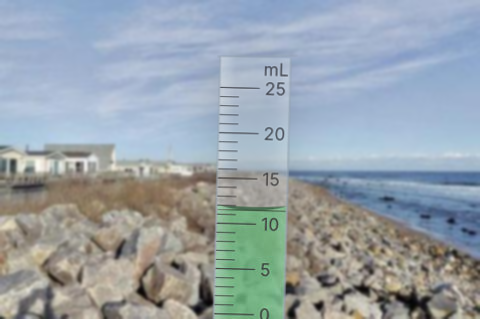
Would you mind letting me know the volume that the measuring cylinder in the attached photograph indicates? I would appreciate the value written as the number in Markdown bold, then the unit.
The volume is **11.5** mL
